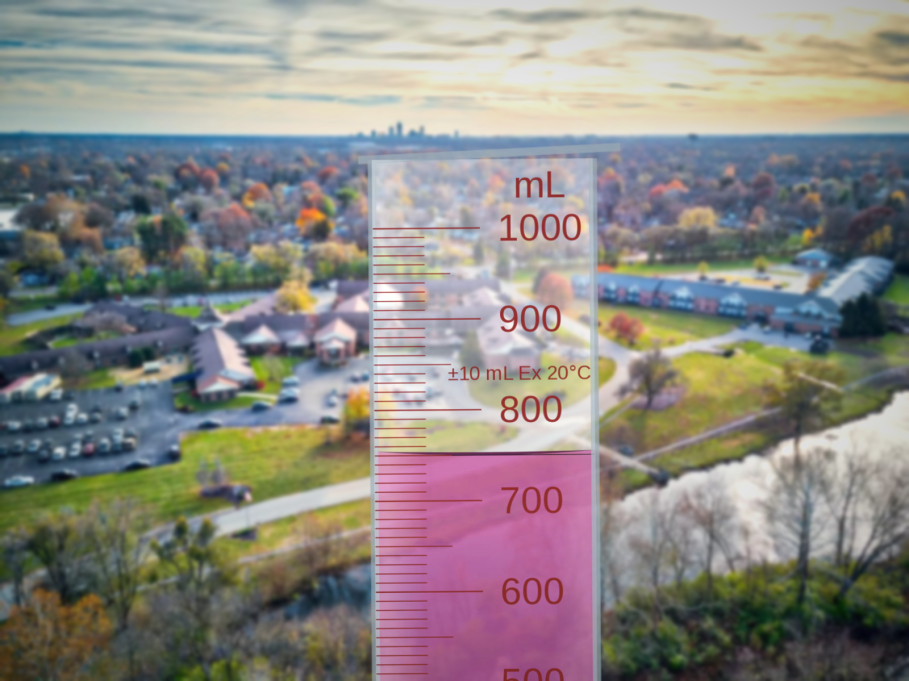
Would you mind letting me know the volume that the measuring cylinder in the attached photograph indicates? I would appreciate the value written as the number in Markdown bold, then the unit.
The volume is **750** mL
